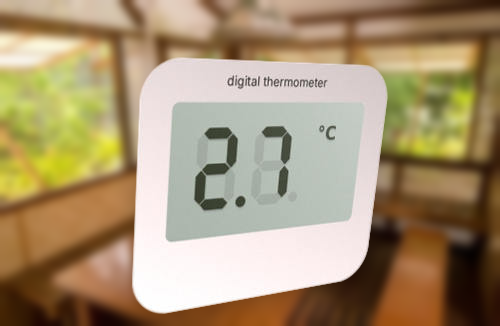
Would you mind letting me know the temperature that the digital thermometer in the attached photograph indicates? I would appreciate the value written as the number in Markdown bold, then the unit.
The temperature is **2.7** °C
